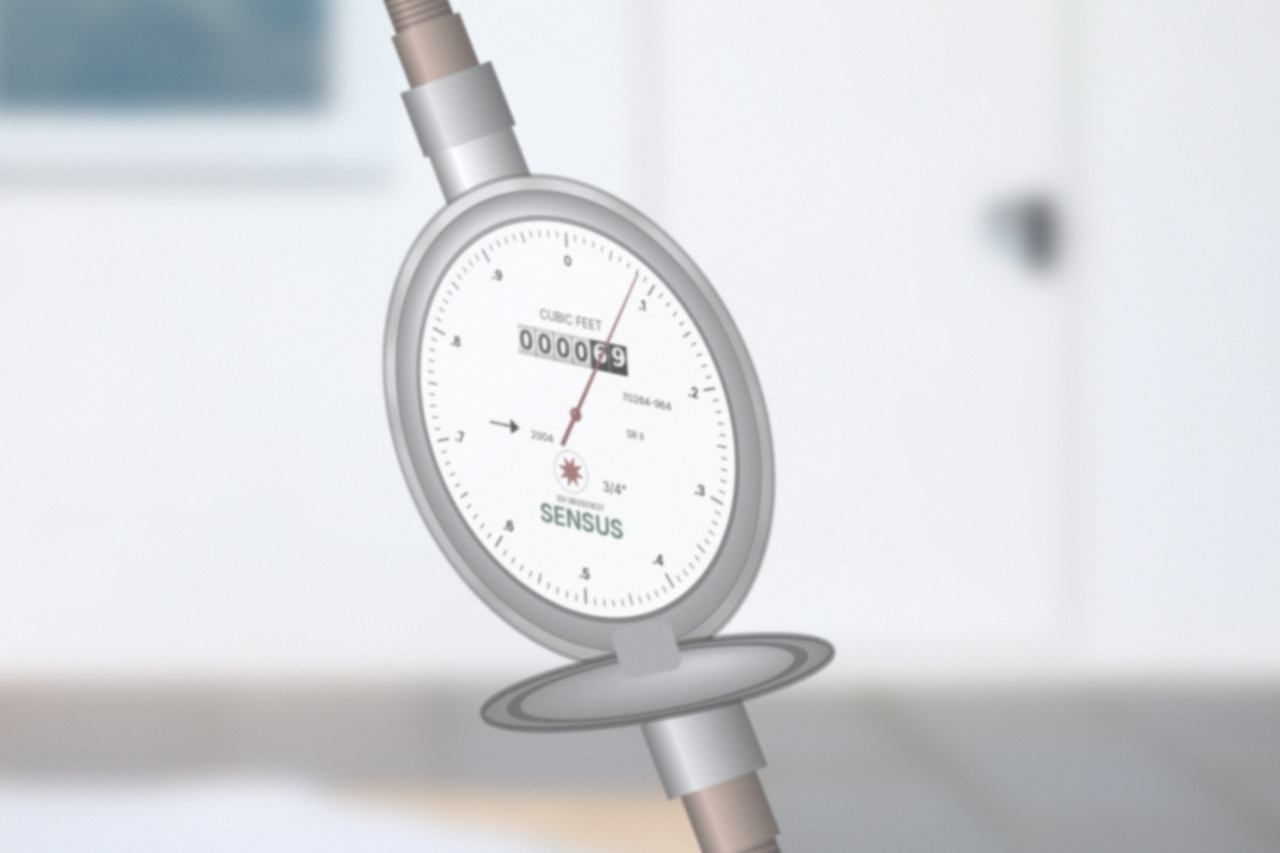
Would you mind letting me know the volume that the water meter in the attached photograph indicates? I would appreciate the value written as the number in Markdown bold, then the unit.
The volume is **69.08** ft³
